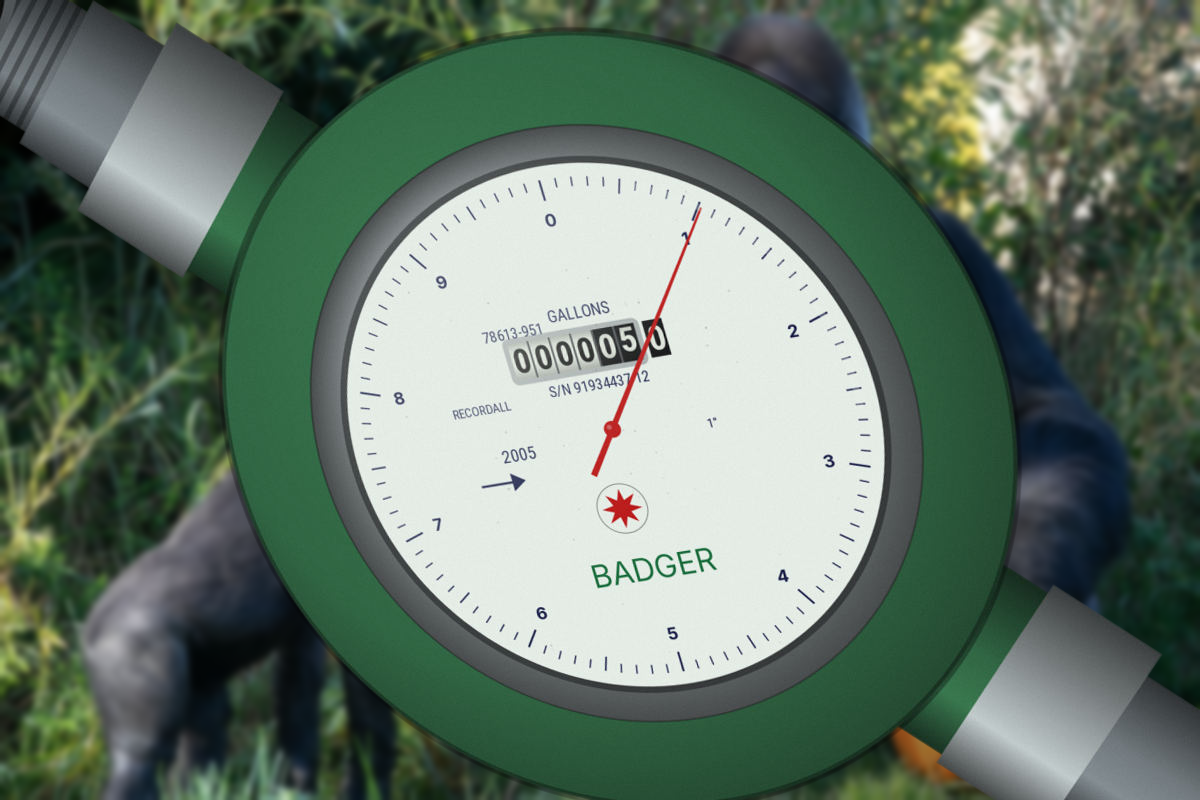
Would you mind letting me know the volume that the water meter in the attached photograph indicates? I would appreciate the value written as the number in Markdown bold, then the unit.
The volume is **51.0** gal
